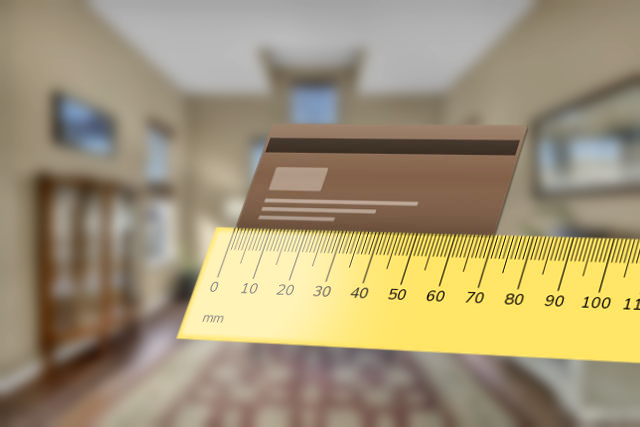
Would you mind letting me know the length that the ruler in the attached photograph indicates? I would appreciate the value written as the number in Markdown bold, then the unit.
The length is **70** mm
